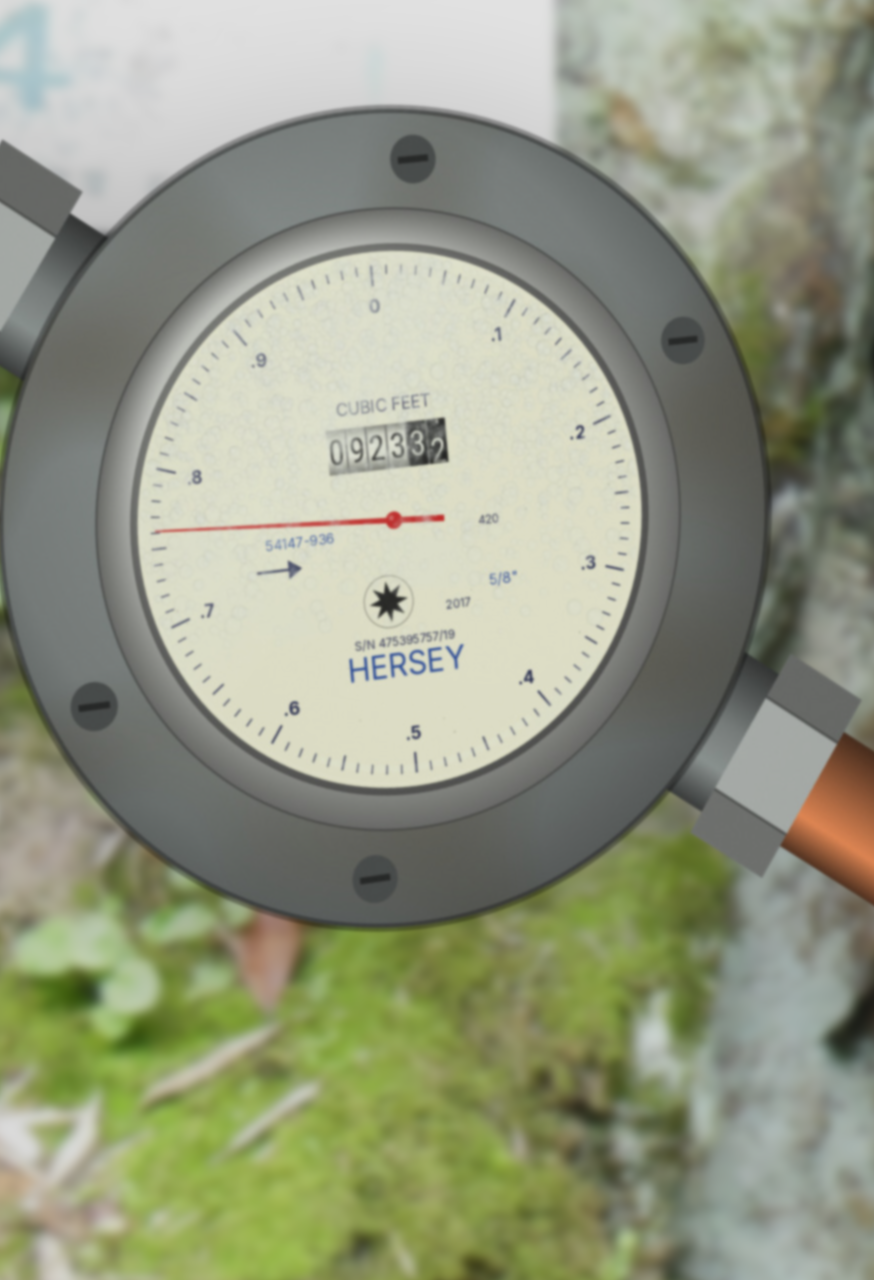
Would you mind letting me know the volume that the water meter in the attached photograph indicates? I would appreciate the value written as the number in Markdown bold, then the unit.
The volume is **92331.76** ft³
